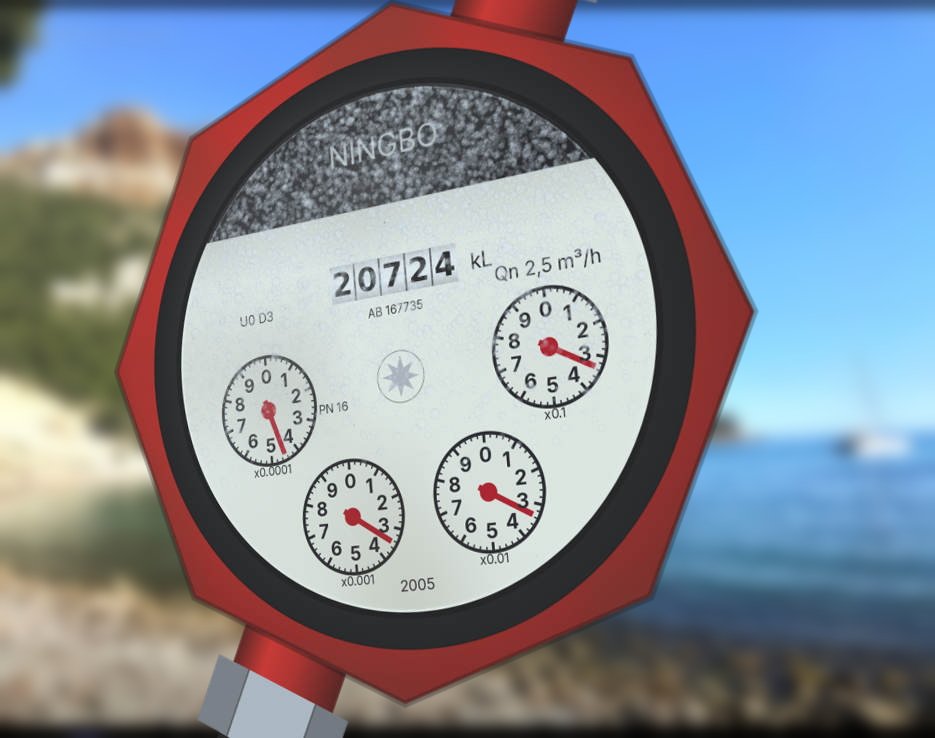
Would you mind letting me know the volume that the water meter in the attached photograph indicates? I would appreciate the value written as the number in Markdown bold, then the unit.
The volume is **20724.3334** kL
